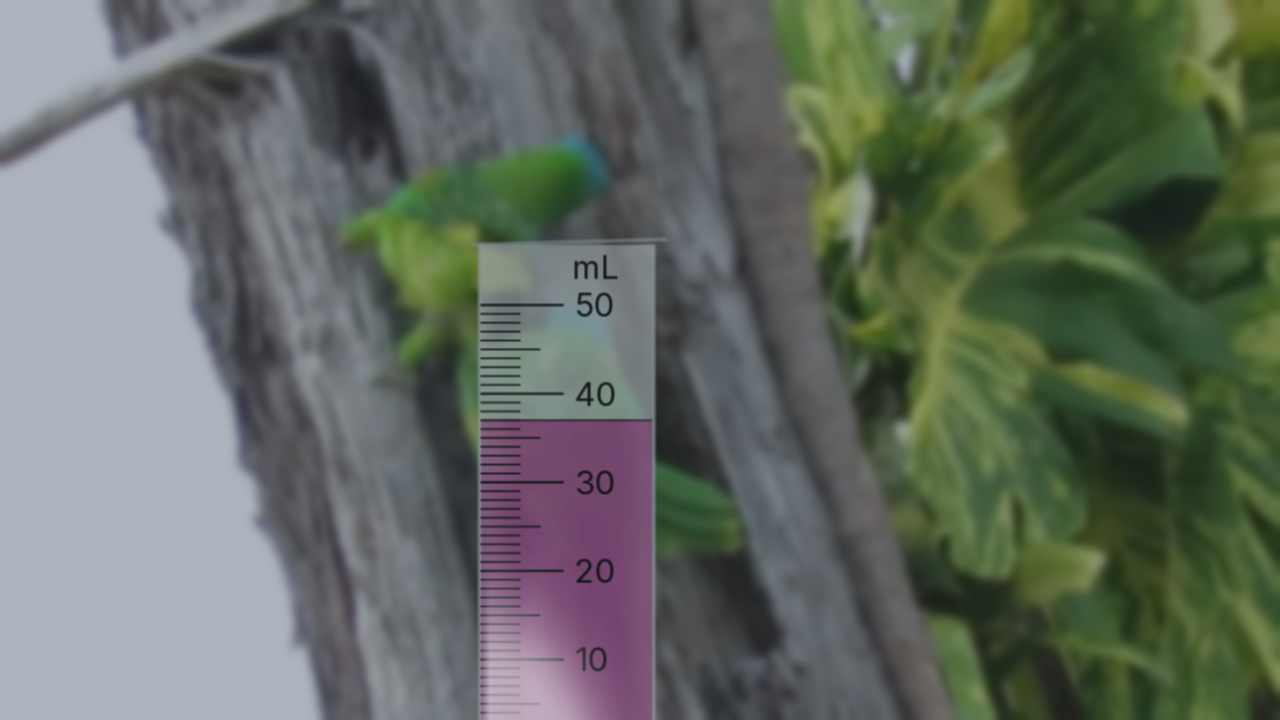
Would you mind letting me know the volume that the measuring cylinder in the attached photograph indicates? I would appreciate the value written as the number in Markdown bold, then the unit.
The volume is **37** mL
